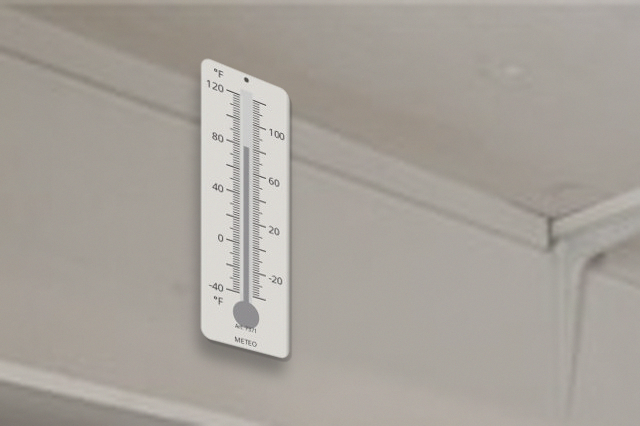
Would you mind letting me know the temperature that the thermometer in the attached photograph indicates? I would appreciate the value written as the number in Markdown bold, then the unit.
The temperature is **80** °F
